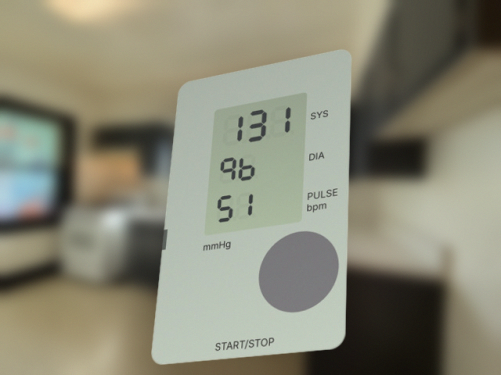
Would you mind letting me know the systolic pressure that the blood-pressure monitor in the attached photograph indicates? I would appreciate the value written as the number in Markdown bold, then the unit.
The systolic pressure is **131** mmHg
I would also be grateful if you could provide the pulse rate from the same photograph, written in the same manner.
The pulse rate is **51** bpm
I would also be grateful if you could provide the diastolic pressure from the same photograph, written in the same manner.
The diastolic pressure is **96** mmHg
